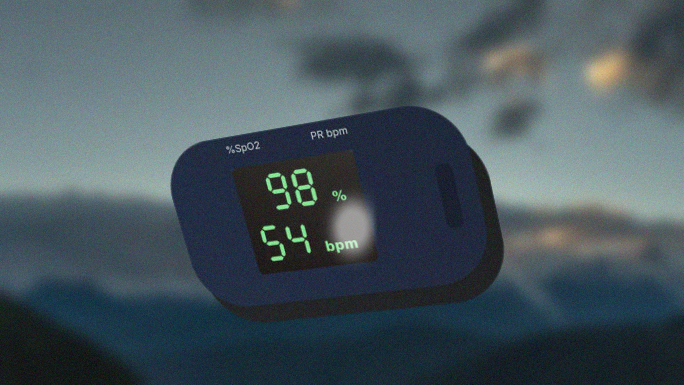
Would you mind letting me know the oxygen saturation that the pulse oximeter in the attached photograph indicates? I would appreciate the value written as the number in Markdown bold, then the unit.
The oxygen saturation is **98** %
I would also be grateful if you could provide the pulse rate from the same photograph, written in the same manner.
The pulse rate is **54** bpm
